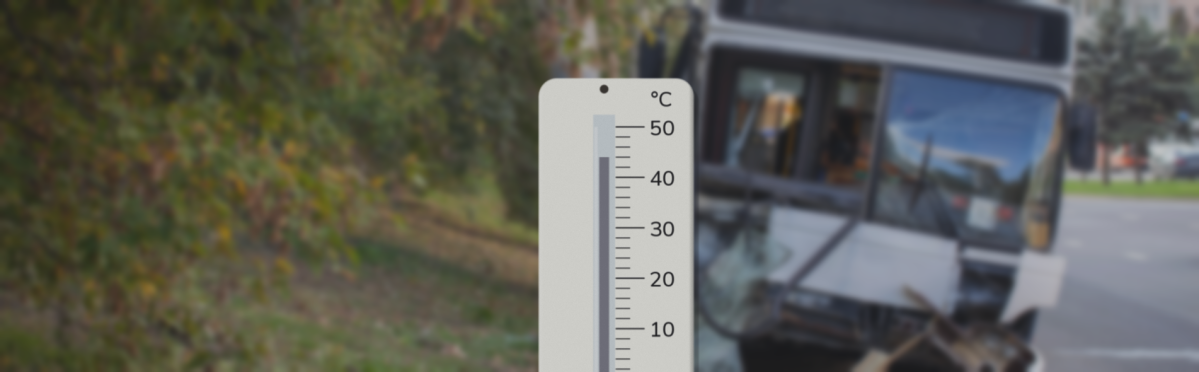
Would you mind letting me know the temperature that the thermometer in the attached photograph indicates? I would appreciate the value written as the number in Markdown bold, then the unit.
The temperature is **44** °C
